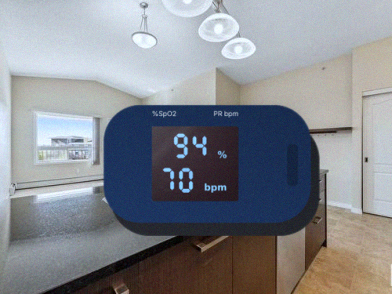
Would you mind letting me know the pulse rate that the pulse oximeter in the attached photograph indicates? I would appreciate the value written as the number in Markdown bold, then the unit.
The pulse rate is **70** bpm
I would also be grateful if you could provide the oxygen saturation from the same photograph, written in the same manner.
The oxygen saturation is **94** %
